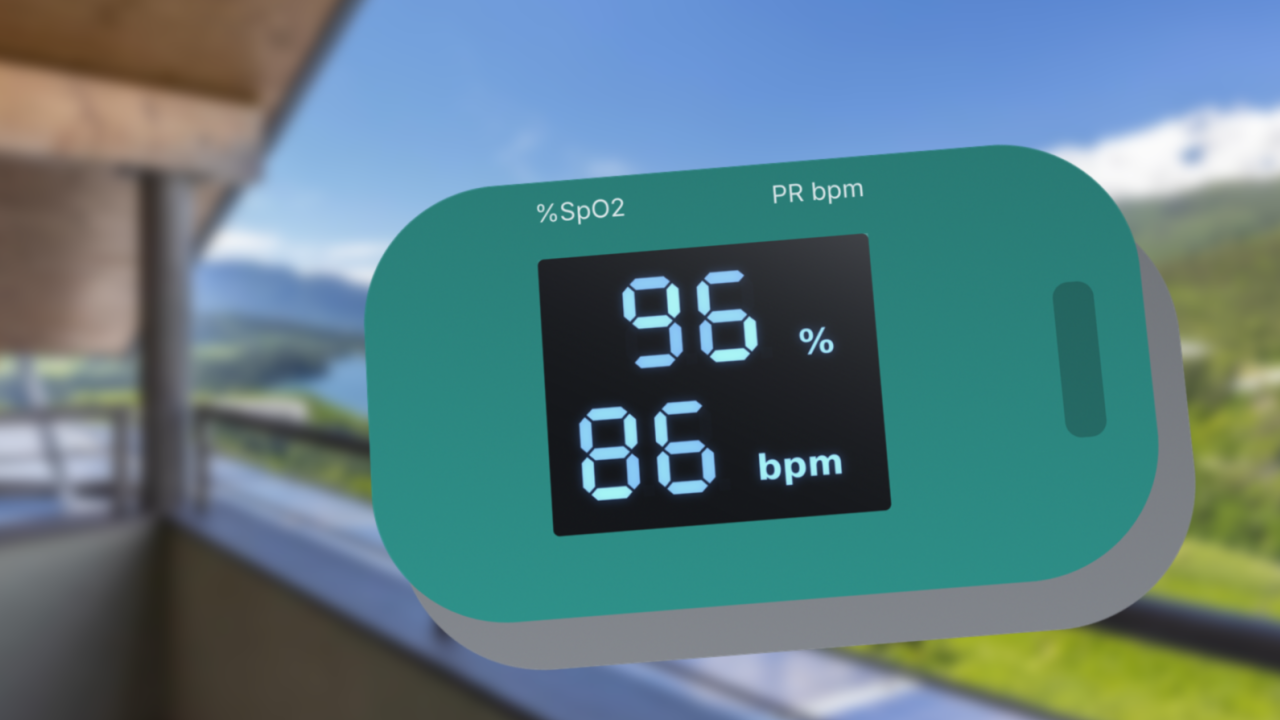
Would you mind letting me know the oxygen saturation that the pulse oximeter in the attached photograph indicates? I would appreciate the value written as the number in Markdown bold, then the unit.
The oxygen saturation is **96** %
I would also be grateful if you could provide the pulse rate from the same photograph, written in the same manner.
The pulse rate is **86** bpm
